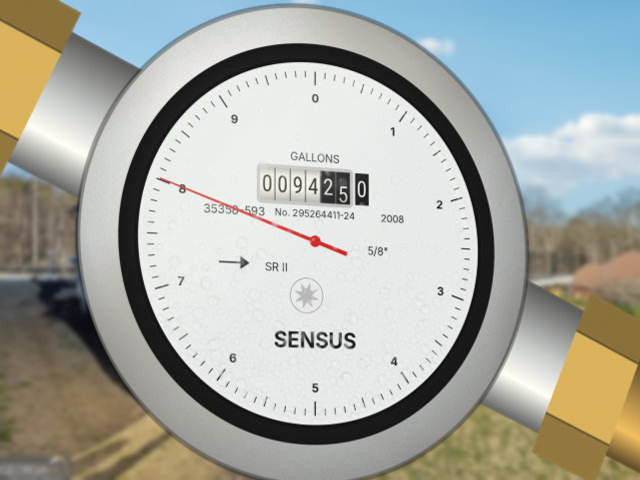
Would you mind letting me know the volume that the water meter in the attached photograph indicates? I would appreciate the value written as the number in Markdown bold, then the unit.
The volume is **94248.0** gal
